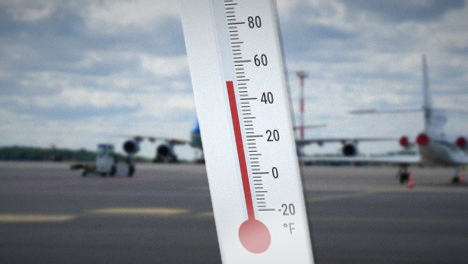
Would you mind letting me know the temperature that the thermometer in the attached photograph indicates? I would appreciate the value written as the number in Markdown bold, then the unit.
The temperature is **50** °F
